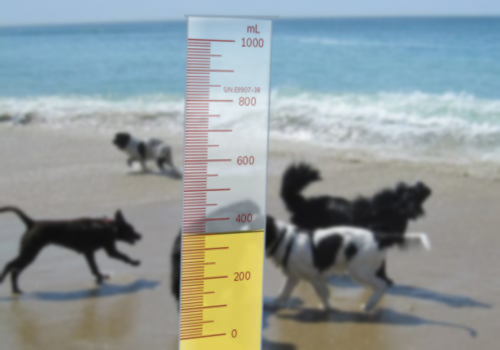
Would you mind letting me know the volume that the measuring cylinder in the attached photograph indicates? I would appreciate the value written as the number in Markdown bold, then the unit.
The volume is **350** mL
